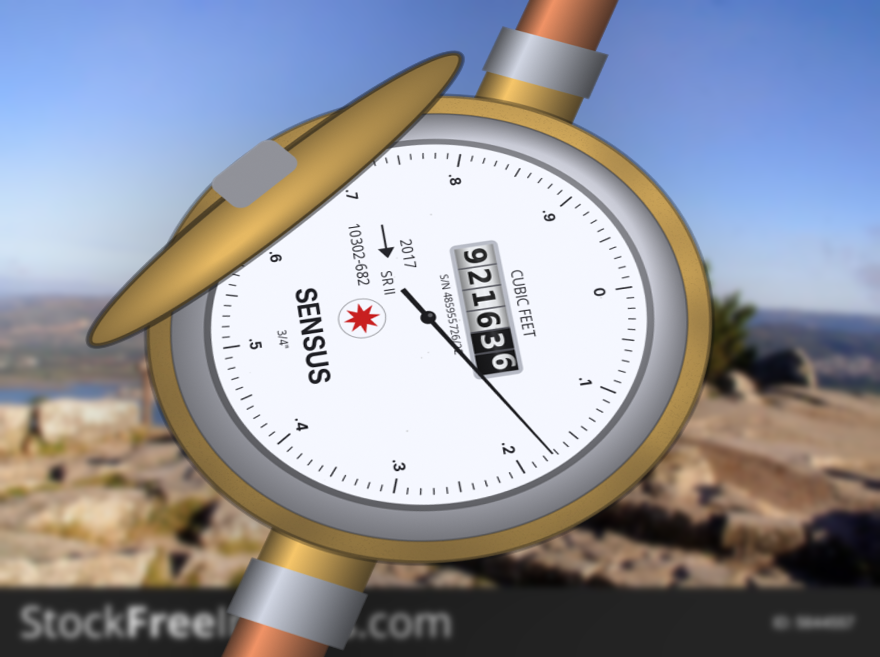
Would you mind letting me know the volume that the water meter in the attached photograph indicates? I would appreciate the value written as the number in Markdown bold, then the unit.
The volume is **921636.17** ft³
